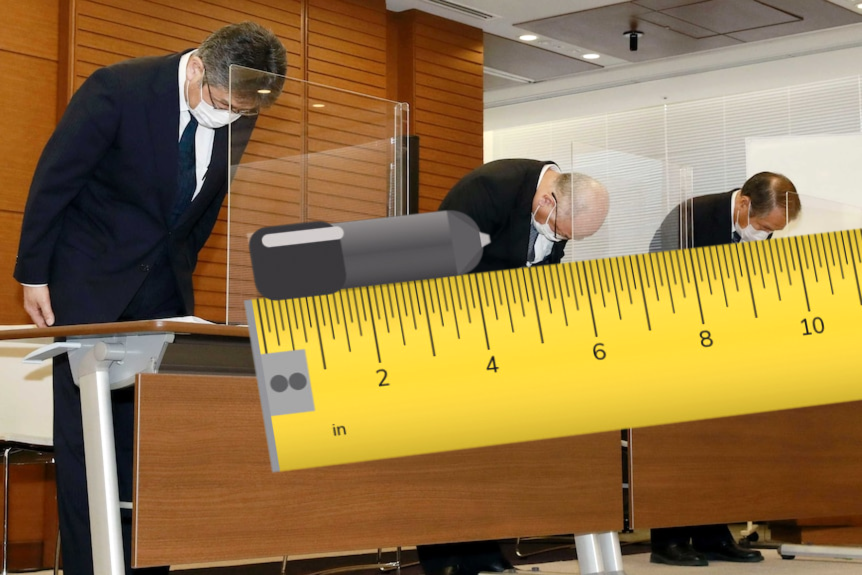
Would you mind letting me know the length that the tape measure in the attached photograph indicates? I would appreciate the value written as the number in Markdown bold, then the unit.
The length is **4.375** in
